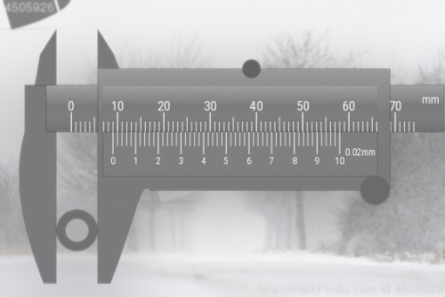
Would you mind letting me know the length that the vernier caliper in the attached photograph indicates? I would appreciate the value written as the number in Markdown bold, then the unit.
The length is **9.0** mm
